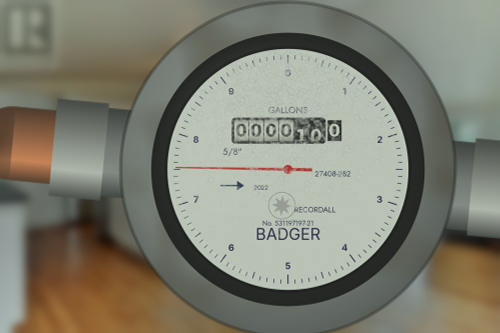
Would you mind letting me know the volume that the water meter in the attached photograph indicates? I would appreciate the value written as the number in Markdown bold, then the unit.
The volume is **97.5** gal
